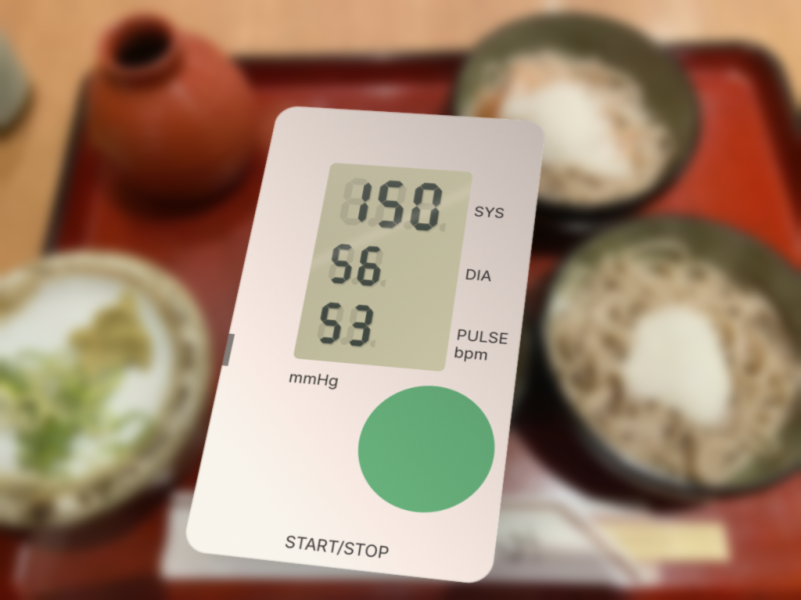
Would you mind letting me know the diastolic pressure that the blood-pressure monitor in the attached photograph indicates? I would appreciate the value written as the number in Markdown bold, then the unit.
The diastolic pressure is **56** mmHg
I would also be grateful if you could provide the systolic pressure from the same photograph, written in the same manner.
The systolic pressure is **150** mmHg
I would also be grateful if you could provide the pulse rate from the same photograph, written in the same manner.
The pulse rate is **53** bpm
